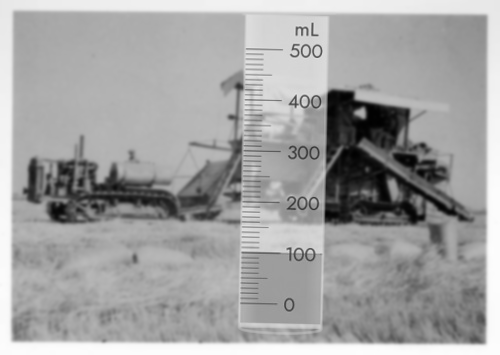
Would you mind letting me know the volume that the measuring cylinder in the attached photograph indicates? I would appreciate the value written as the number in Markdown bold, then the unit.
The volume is **100** mL
